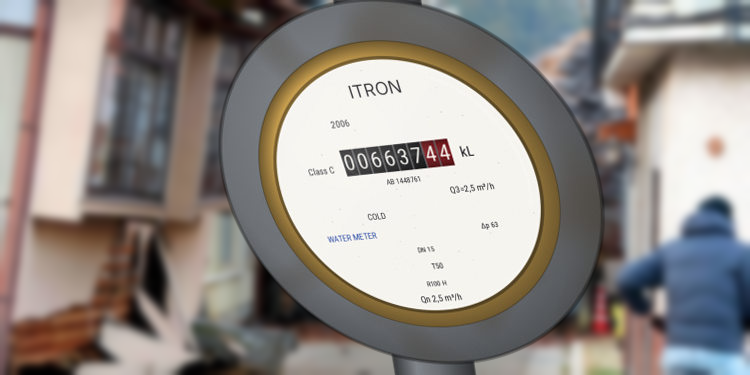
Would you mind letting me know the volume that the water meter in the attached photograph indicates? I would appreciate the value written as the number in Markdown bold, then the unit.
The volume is **6637.44** kL
